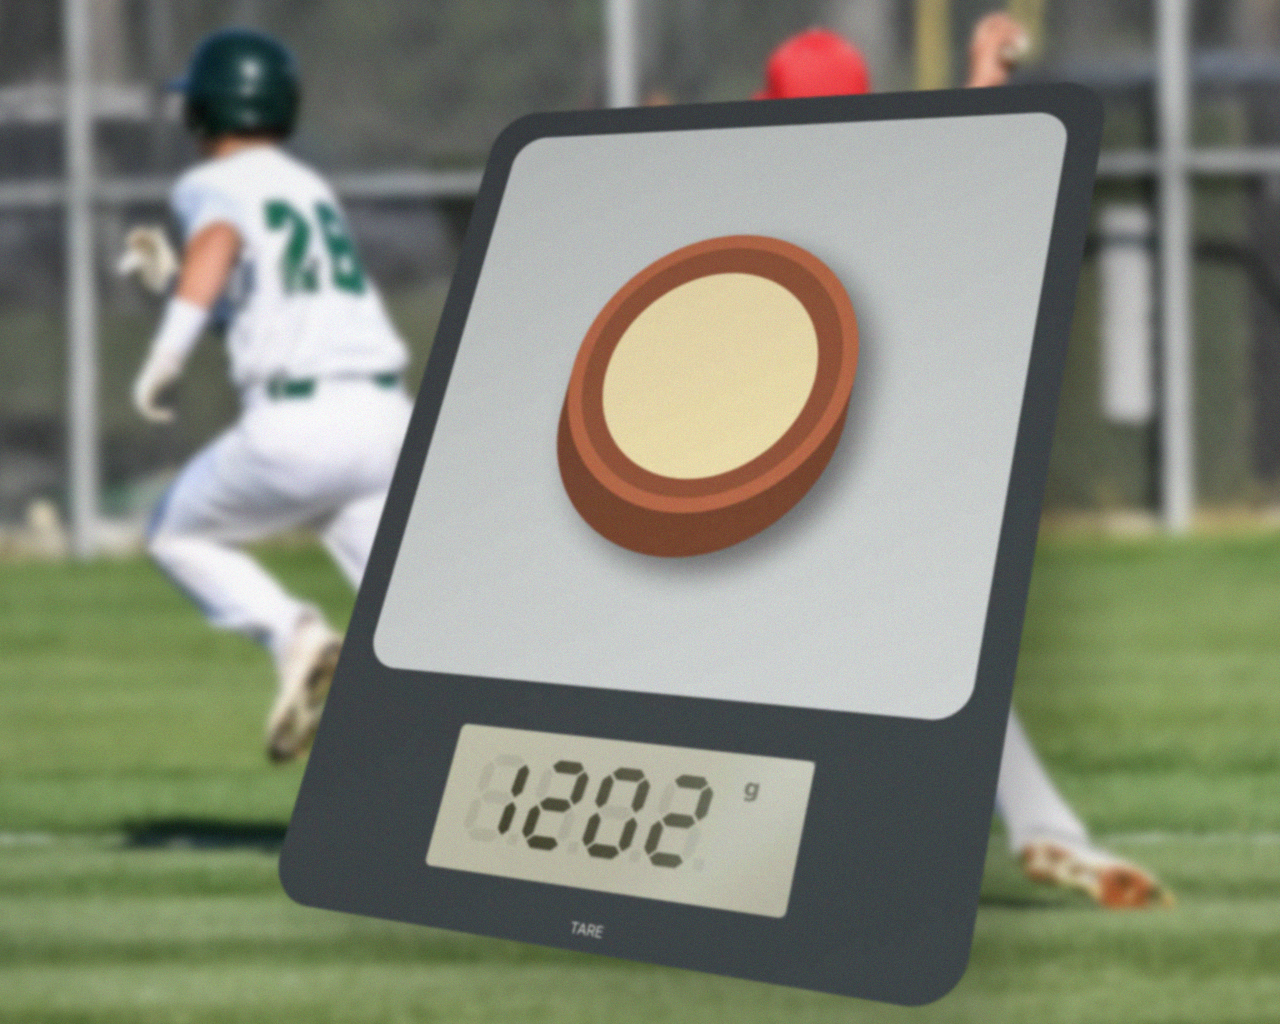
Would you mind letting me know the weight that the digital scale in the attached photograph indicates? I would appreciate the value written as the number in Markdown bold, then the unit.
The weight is **1202** g
